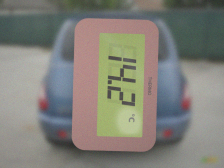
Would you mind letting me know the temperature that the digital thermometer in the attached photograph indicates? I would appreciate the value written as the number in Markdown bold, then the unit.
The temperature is **14.2** °C
